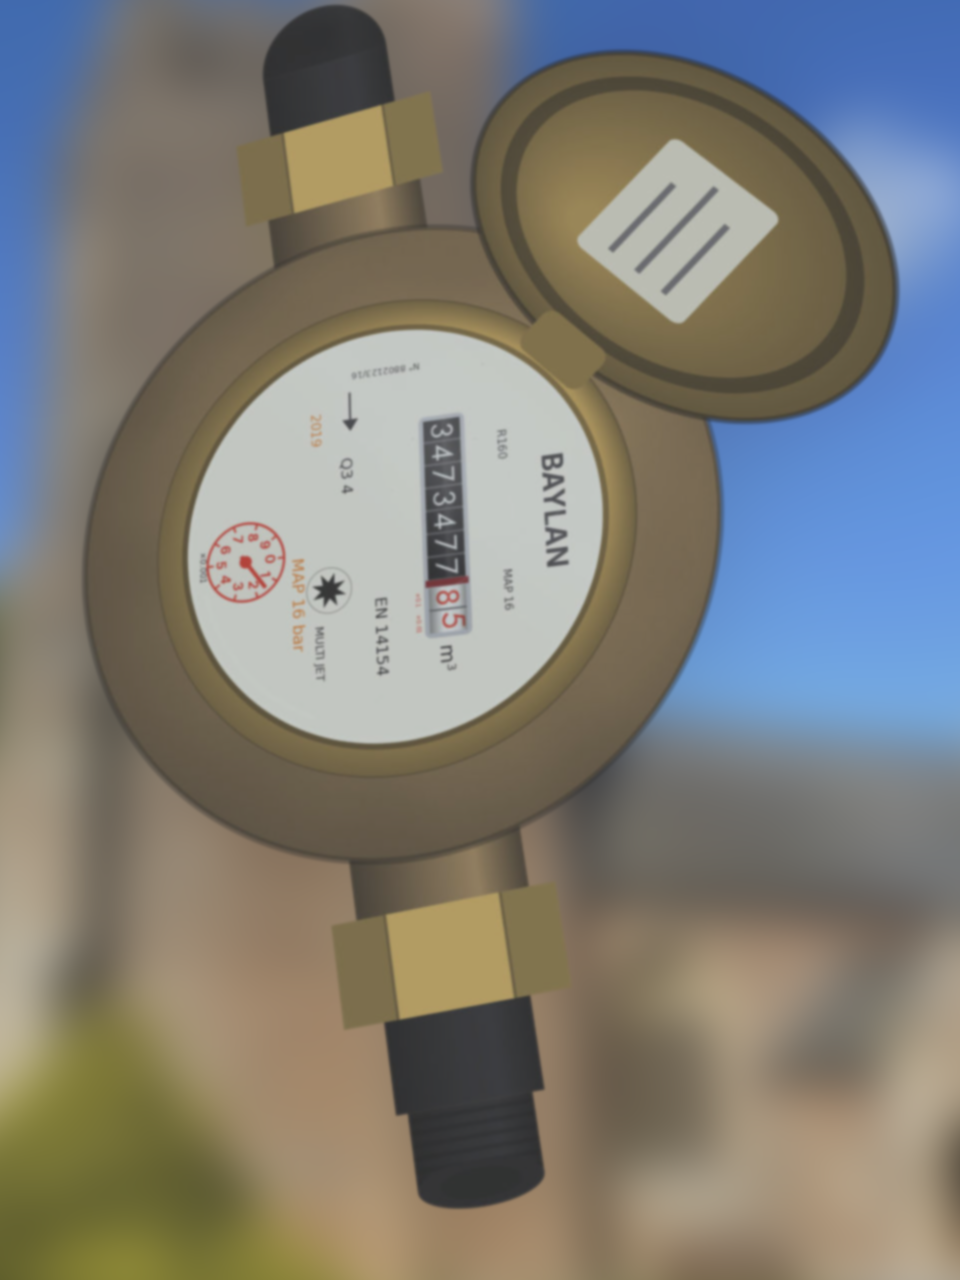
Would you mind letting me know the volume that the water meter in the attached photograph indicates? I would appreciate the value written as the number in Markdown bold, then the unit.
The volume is **3473477.851** m³
